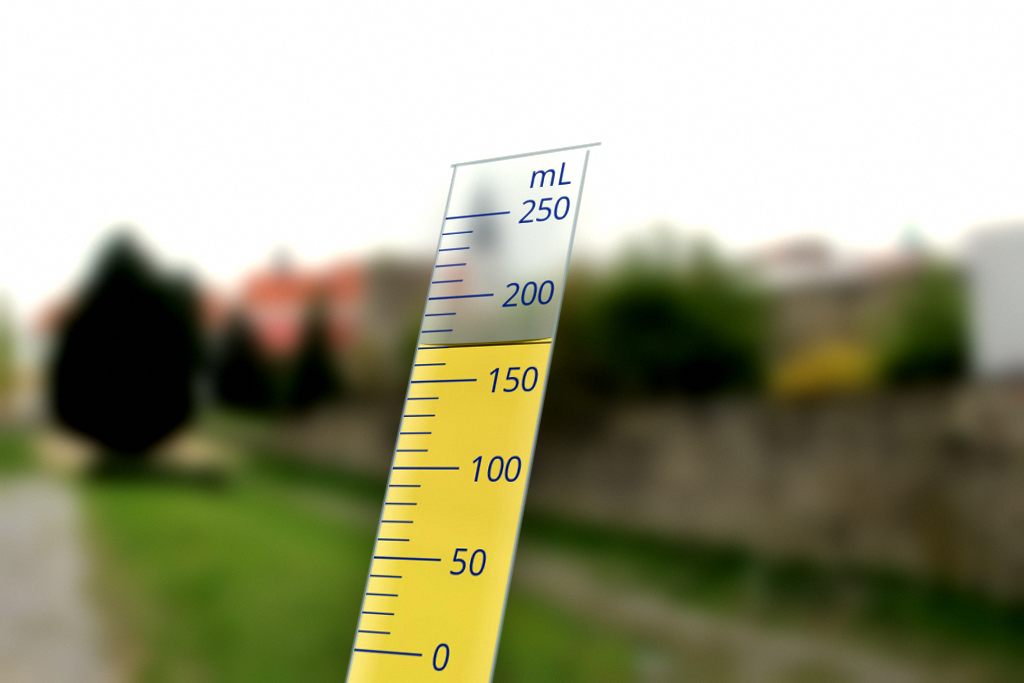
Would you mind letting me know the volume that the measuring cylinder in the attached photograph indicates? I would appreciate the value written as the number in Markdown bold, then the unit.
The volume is **170** mL
